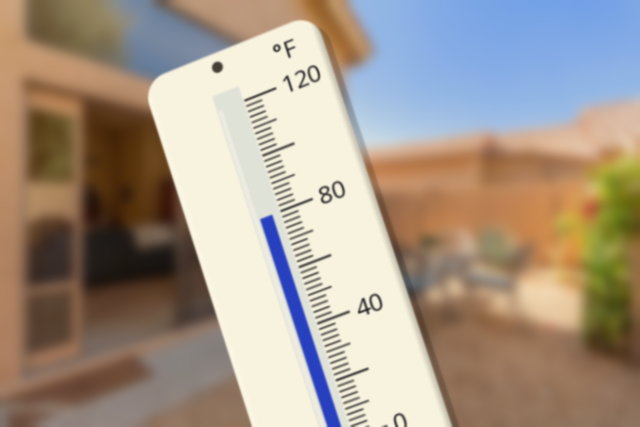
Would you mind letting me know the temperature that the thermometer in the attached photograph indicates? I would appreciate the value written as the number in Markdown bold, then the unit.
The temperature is **80** °F
